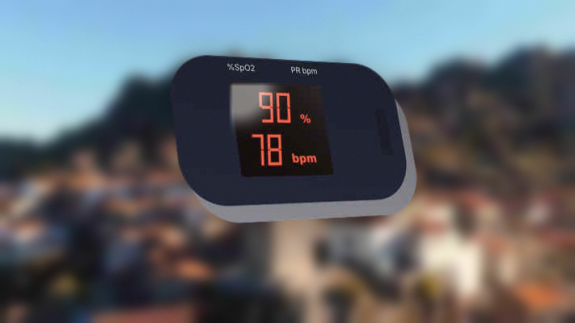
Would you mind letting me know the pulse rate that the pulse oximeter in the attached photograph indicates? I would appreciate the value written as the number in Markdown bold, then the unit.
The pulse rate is **78** bpm
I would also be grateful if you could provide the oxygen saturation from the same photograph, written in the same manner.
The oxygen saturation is **90** %
